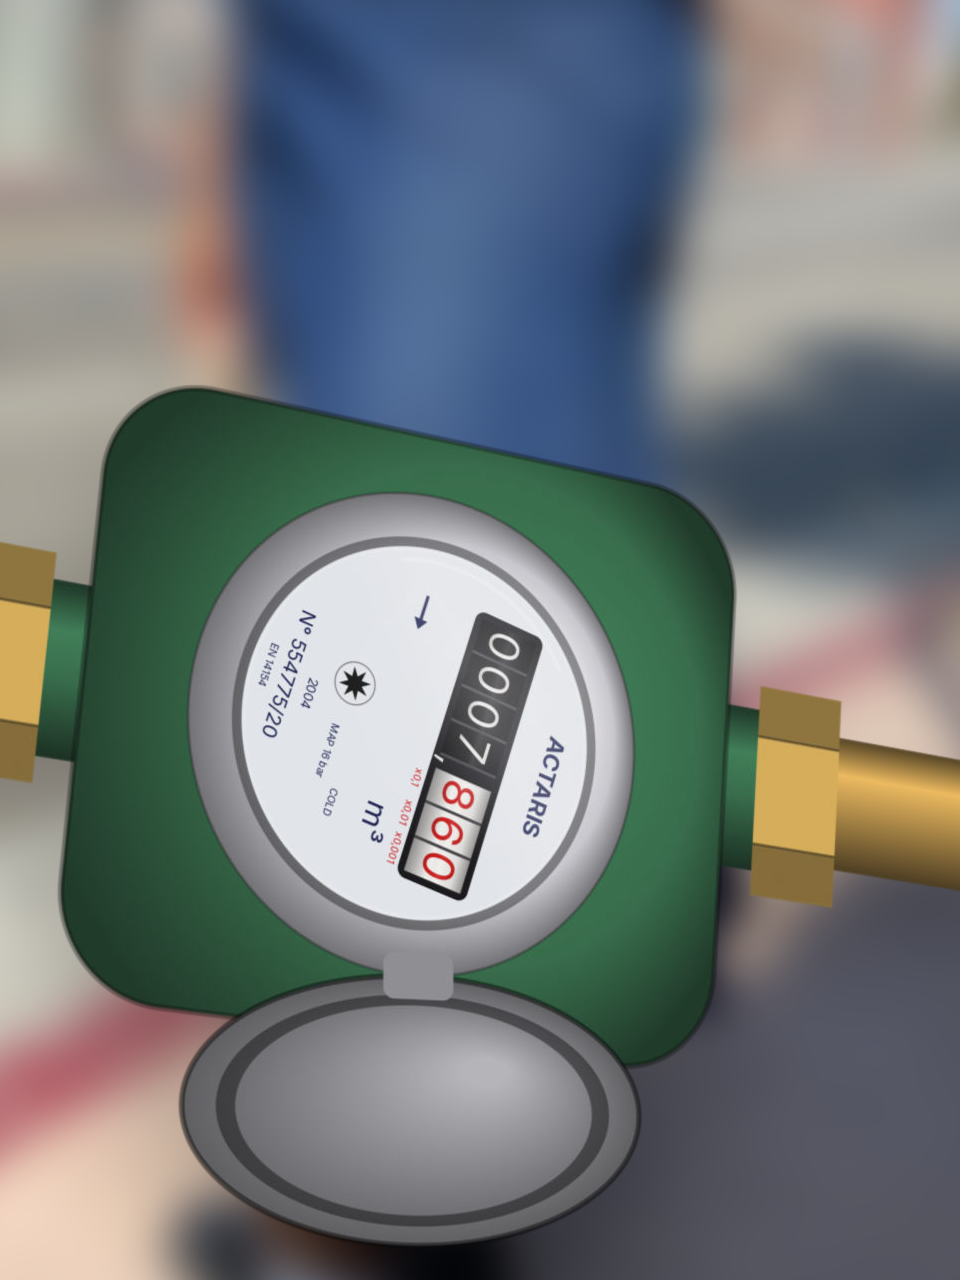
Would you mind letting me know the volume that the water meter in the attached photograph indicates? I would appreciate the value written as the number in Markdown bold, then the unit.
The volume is **7.860** m³
